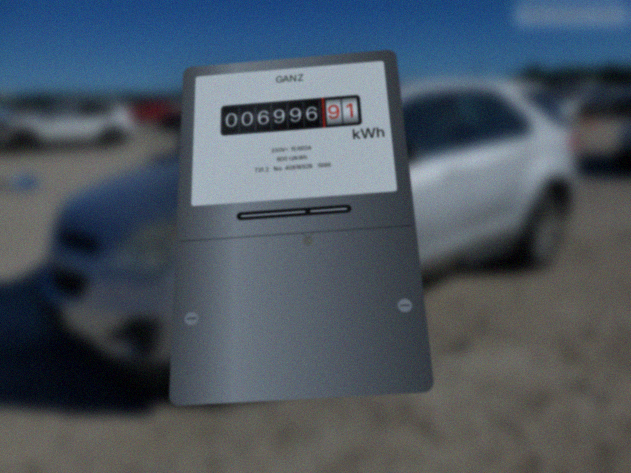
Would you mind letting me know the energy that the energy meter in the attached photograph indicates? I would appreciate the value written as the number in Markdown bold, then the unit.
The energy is **6996.91** kWh
